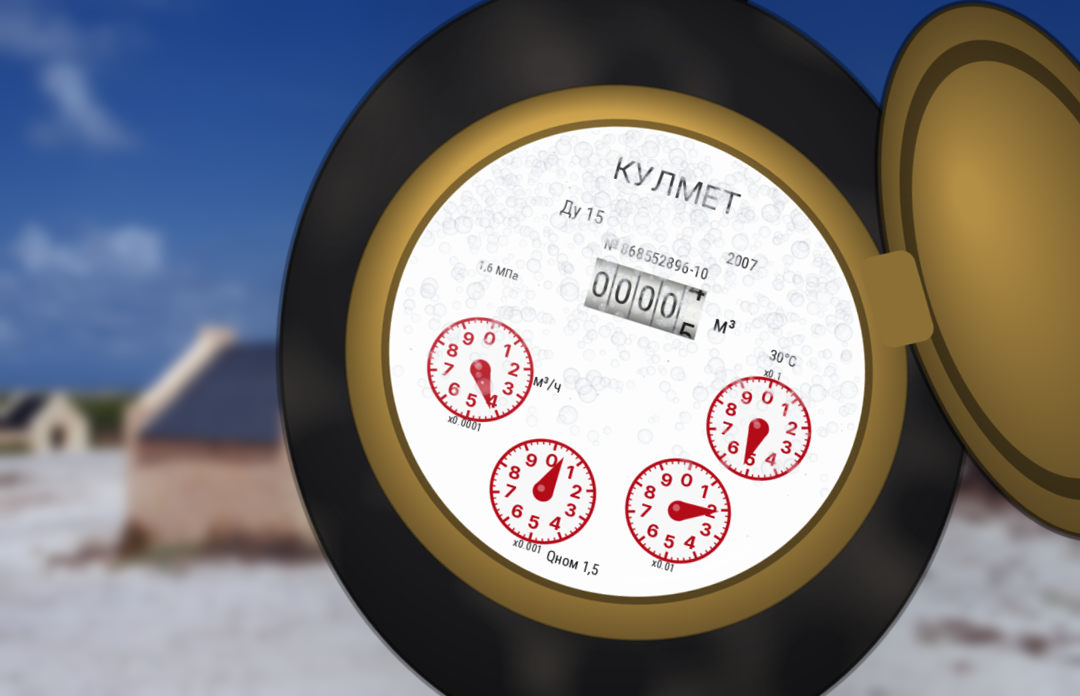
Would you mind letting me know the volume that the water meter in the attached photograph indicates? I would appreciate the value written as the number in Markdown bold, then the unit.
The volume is **4.5204** m³
